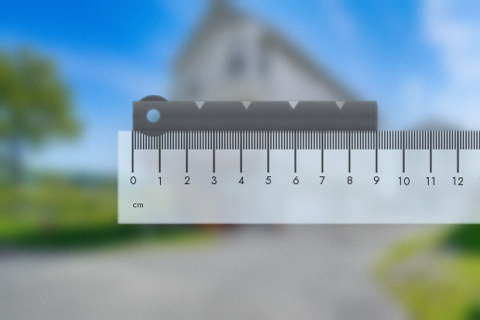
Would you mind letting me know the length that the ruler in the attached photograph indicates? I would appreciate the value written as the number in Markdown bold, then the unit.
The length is **9** cm
